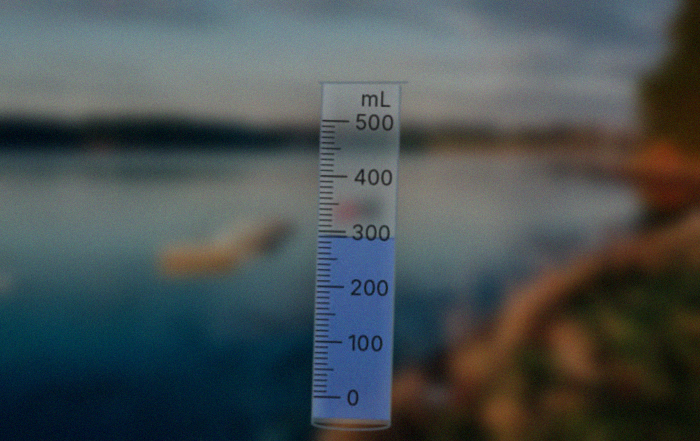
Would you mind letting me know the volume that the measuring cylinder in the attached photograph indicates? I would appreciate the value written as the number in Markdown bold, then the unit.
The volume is **290** mL
